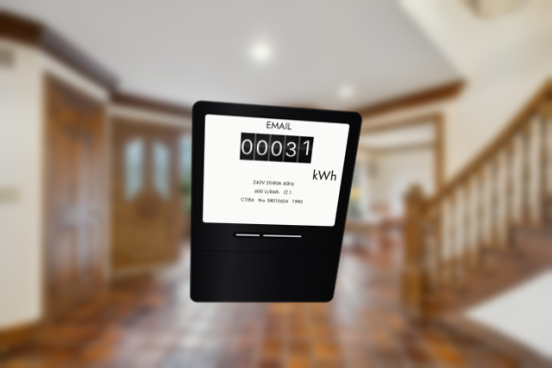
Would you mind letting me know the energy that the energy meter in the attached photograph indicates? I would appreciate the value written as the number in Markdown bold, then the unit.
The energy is **31** kWh
